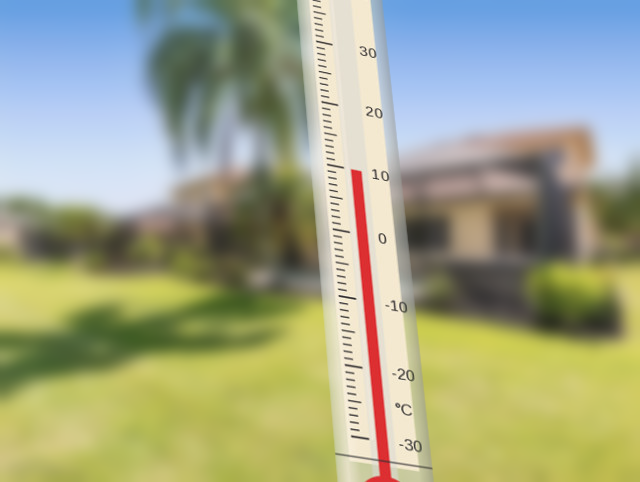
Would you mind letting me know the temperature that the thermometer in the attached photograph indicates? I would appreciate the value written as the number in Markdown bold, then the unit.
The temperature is **10** °C
